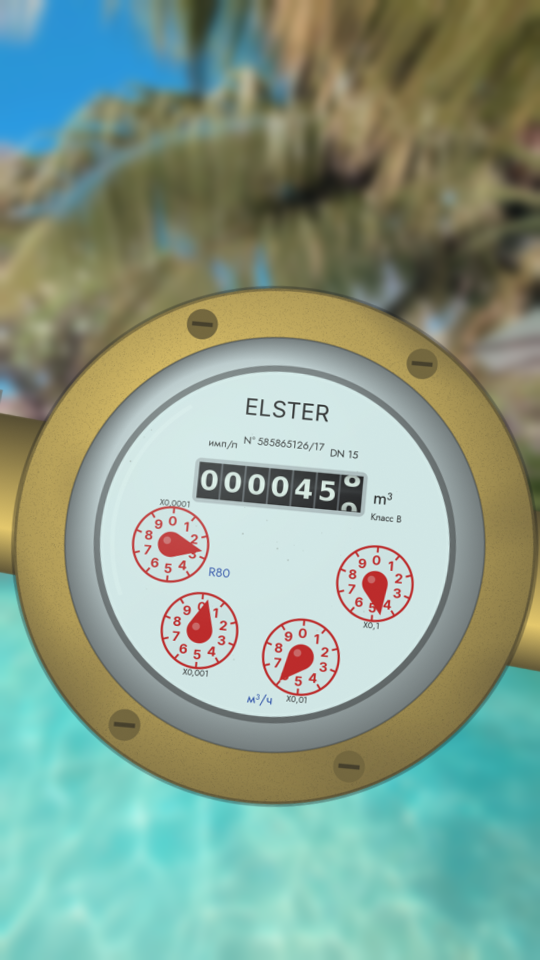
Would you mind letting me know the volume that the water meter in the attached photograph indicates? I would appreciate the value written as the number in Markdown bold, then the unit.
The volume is **458.4602** m³
